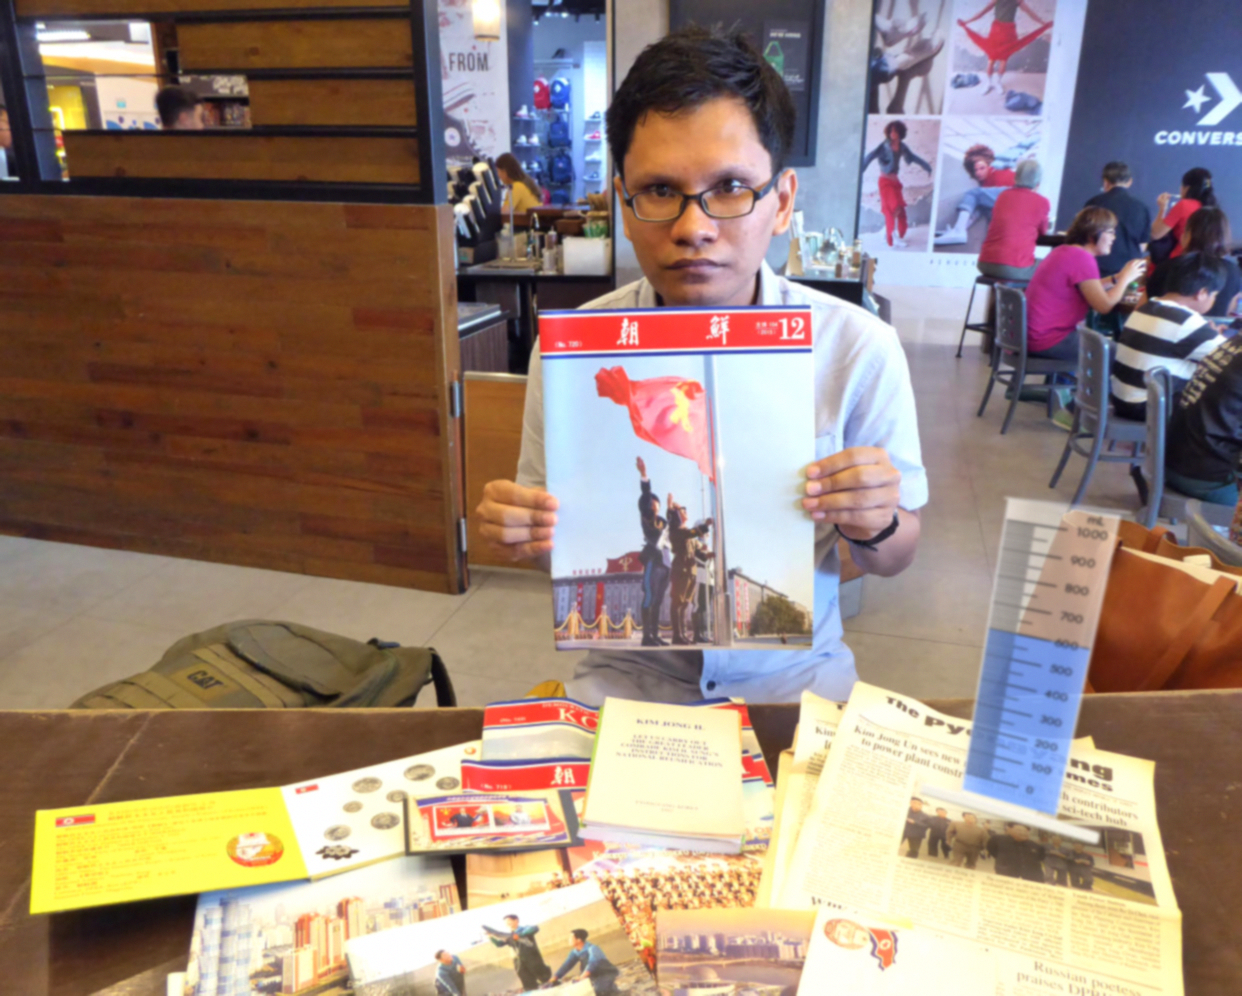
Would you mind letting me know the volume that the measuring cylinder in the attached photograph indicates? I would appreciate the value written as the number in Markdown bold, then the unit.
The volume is **600** mL
